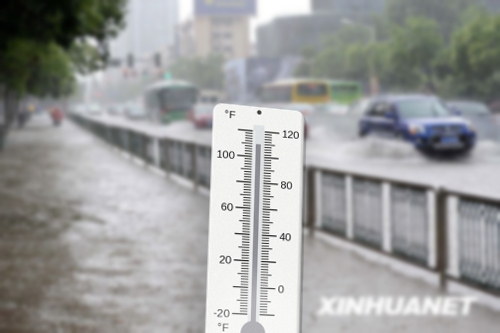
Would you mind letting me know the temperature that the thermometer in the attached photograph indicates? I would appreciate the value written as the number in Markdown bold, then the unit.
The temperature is **110** °F
